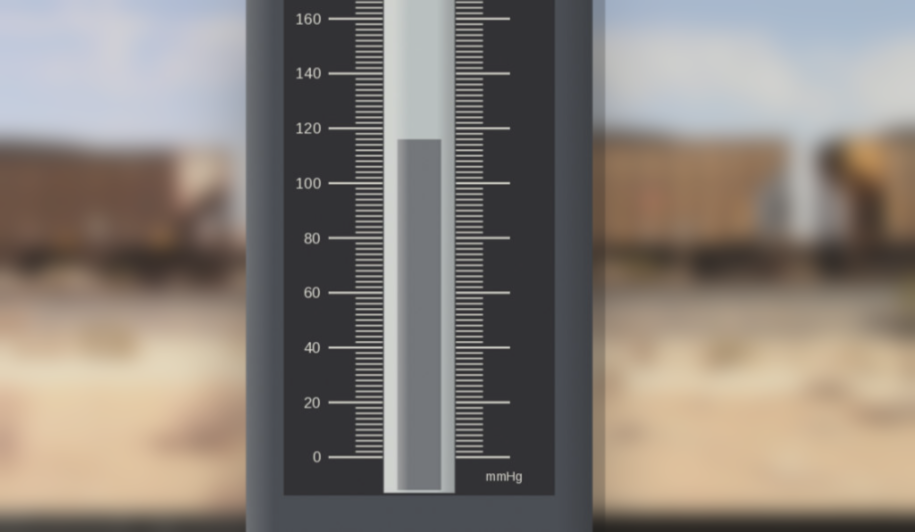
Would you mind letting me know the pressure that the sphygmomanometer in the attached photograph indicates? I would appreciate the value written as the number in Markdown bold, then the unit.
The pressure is **116** mmHg
